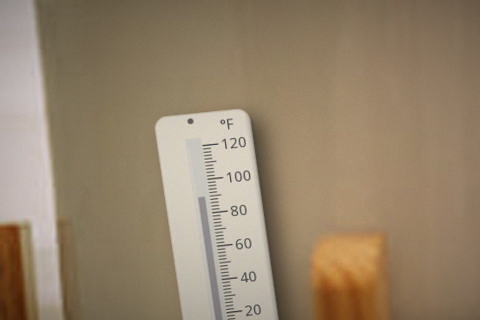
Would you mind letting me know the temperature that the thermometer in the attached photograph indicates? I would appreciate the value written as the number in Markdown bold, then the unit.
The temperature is **90** °F
